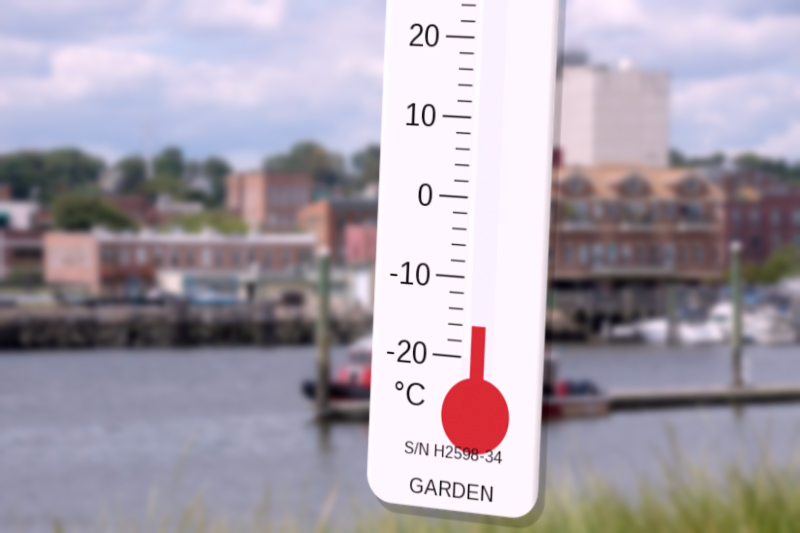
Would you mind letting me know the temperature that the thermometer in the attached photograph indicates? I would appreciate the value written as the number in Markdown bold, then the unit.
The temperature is **-16** °C
